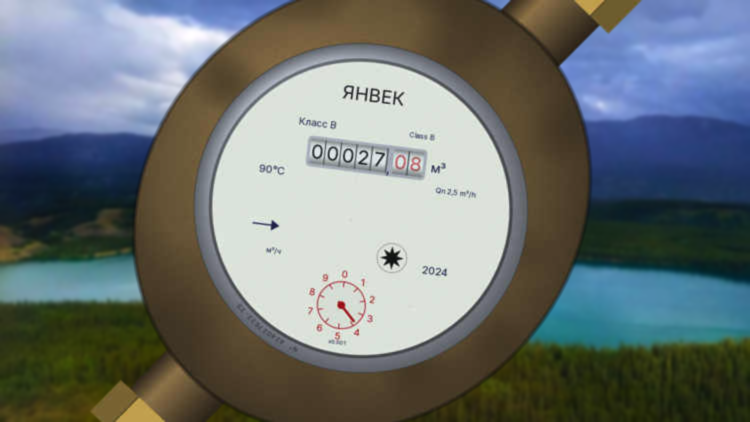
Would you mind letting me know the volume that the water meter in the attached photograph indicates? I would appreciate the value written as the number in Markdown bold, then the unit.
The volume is **27.083** m³
